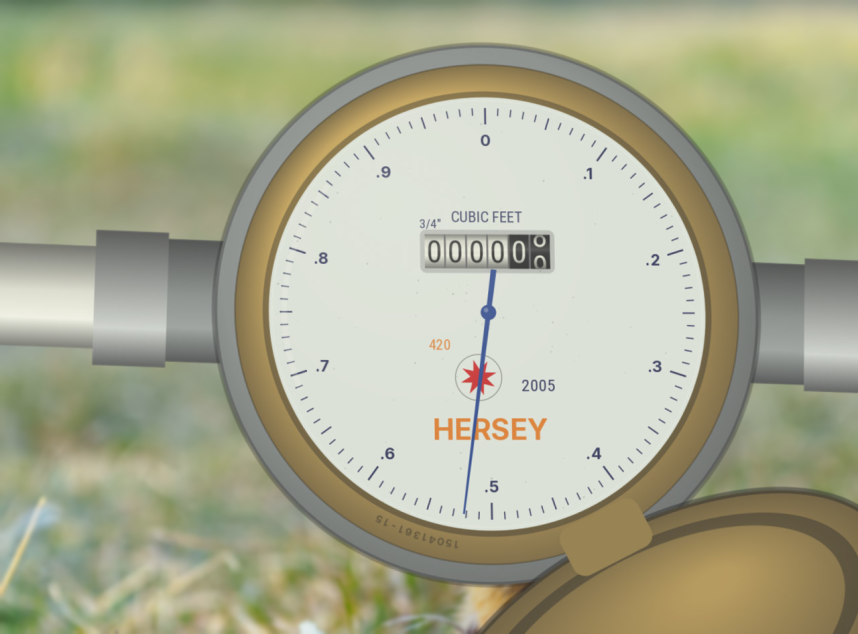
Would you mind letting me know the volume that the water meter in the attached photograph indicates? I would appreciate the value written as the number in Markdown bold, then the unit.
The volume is **8.52** ft³
